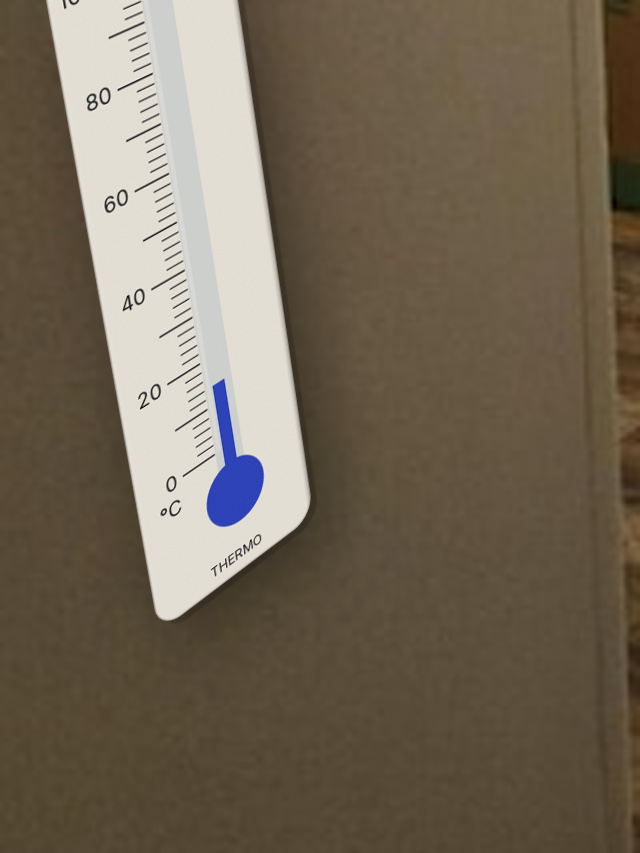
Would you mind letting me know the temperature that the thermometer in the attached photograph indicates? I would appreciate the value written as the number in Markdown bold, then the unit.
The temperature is **14** °C
